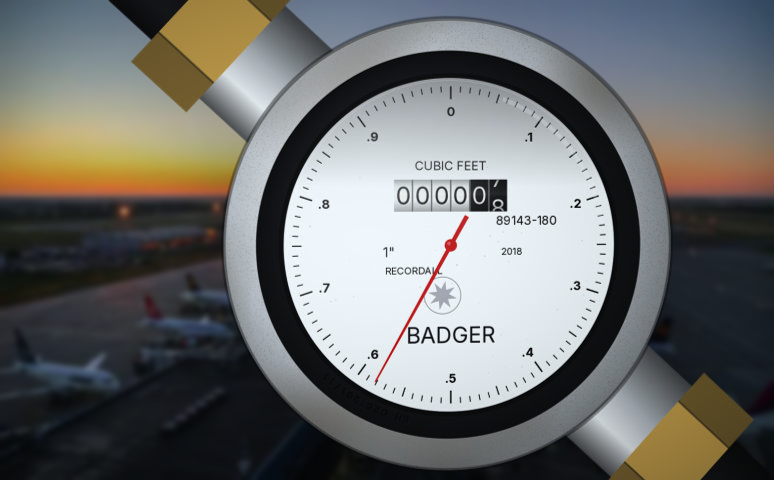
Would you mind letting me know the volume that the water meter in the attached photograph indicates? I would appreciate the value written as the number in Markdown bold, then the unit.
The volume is **7.58** ft³
